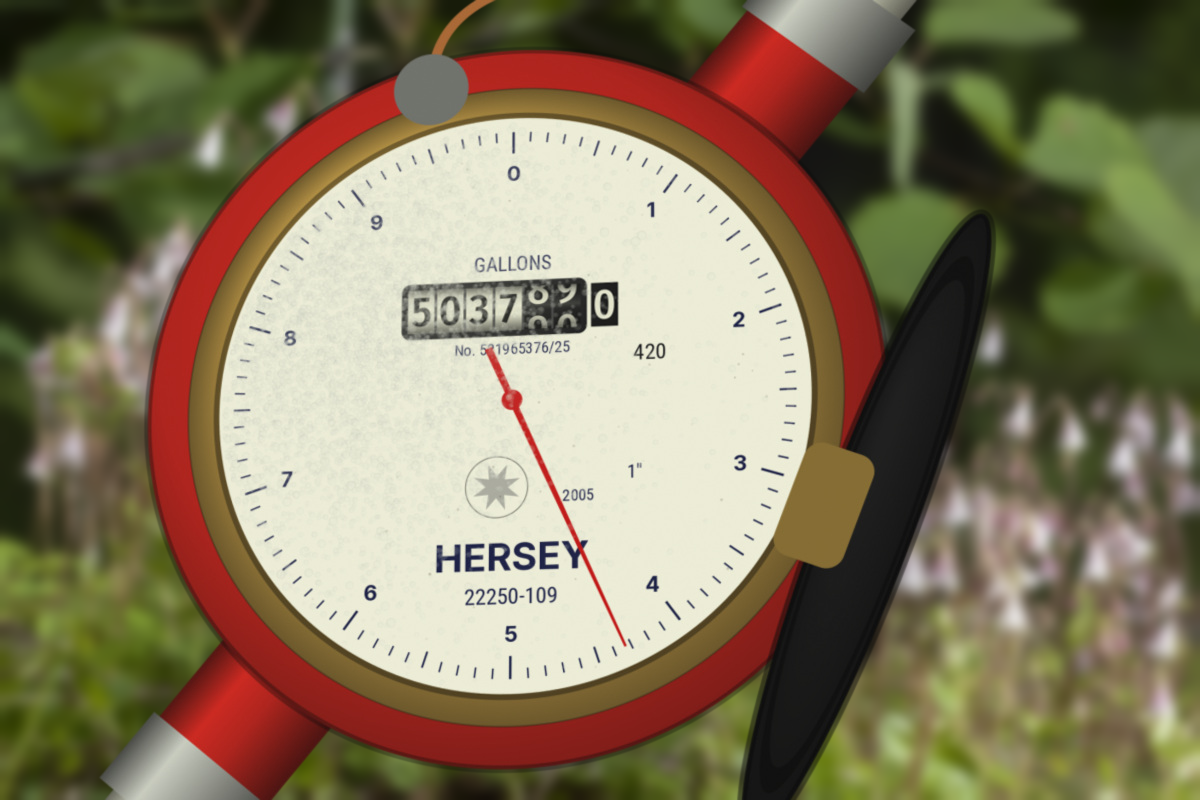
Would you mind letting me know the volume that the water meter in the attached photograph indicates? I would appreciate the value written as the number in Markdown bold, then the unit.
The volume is **5037894.3** gal
